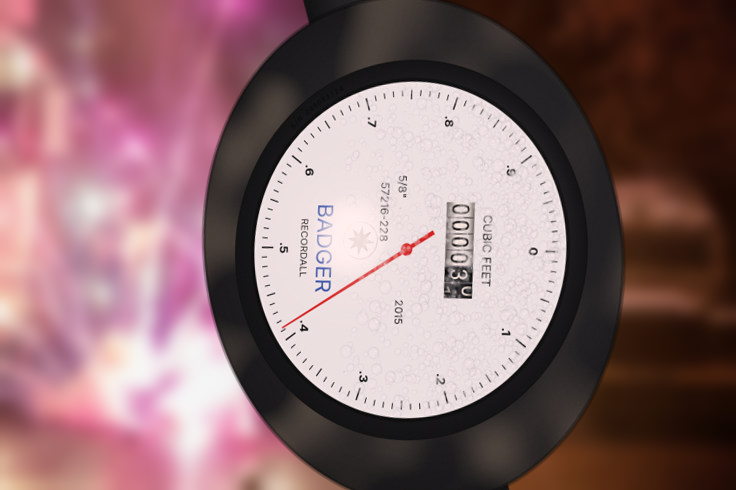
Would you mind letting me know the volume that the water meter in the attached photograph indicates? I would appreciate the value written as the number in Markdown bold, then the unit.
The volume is **30.41** ft³
